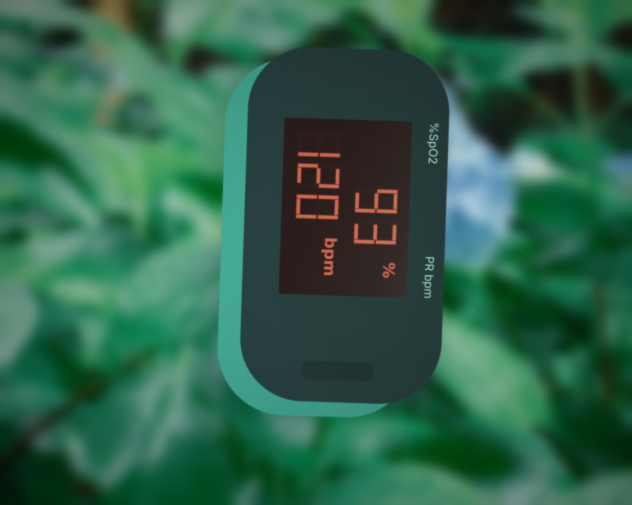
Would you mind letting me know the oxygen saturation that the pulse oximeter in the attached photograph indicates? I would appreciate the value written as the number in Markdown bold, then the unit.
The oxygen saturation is **93** %
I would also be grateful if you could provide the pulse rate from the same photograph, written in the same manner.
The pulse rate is **120** bpm
